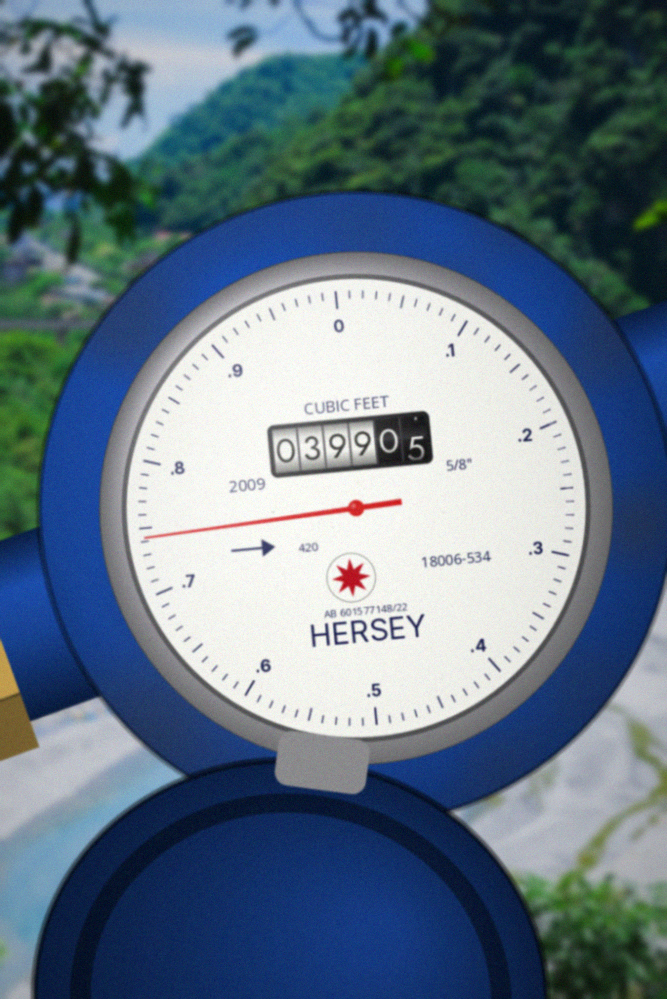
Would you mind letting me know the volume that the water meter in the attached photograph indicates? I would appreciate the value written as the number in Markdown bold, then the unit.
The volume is **39904.74** ft³
